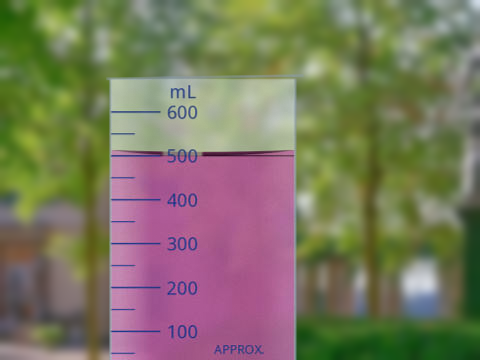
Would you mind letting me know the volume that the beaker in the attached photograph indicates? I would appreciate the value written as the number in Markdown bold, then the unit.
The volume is **500** mL
